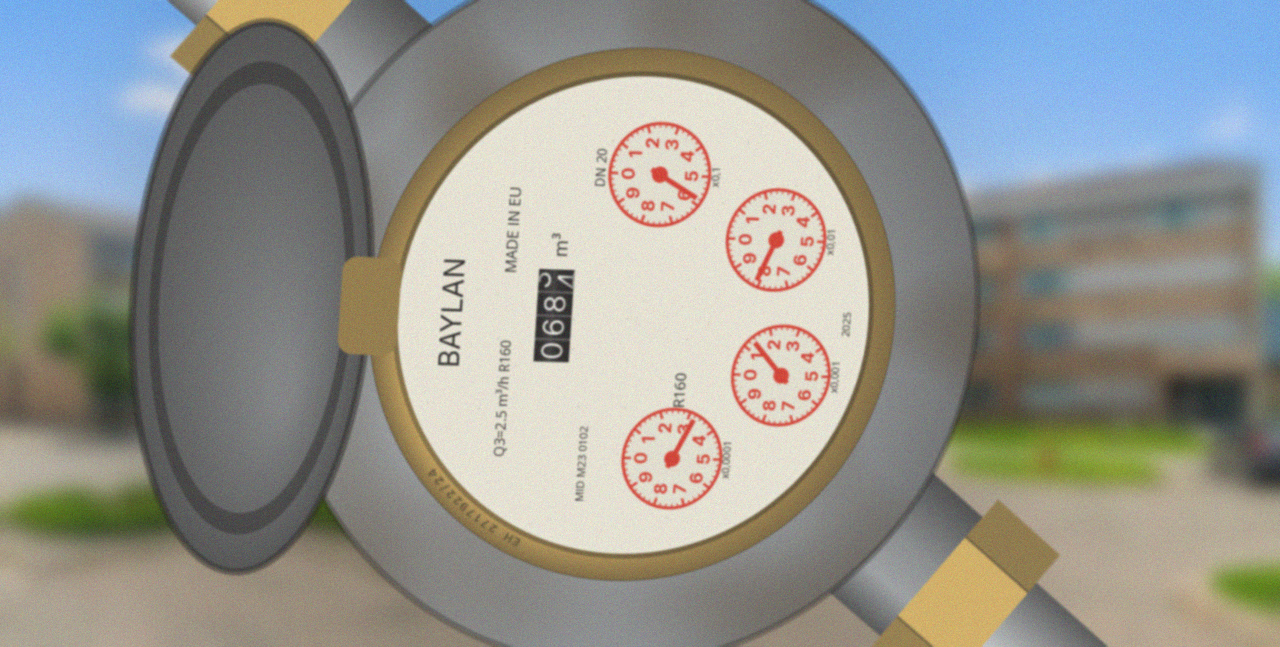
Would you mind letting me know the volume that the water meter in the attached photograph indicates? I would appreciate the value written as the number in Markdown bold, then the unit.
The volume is **683.5813** m³
